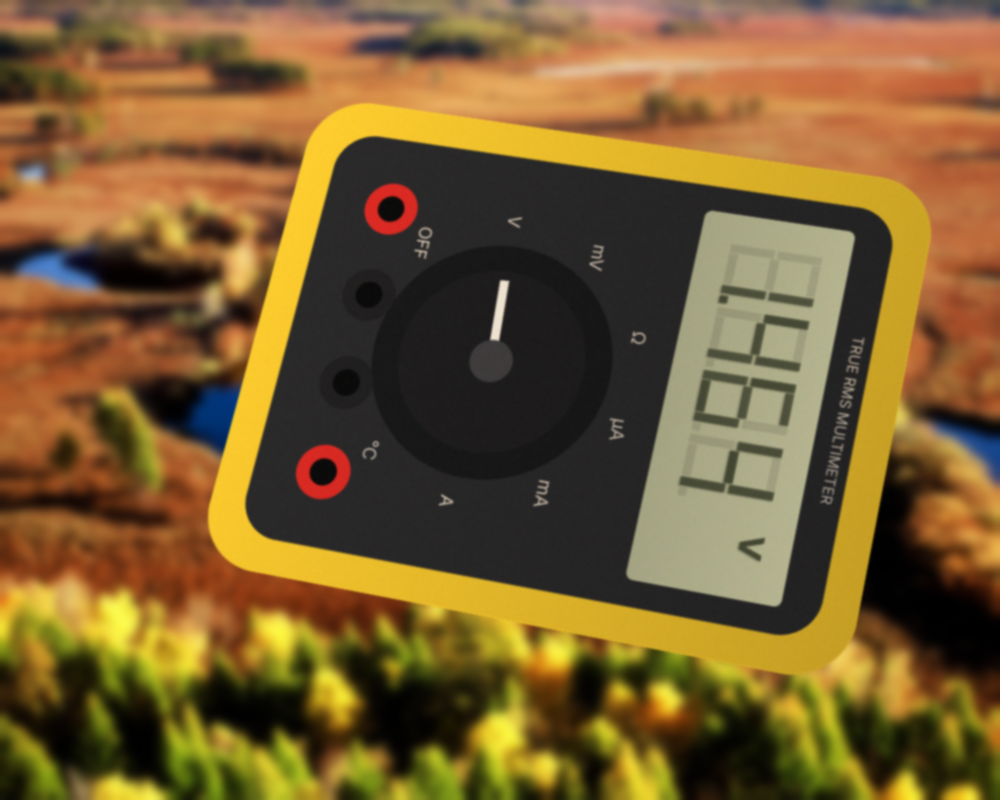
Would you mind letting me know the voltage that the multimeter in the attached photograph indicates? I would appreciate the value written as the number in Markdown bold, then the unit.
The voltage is **1.464** V
